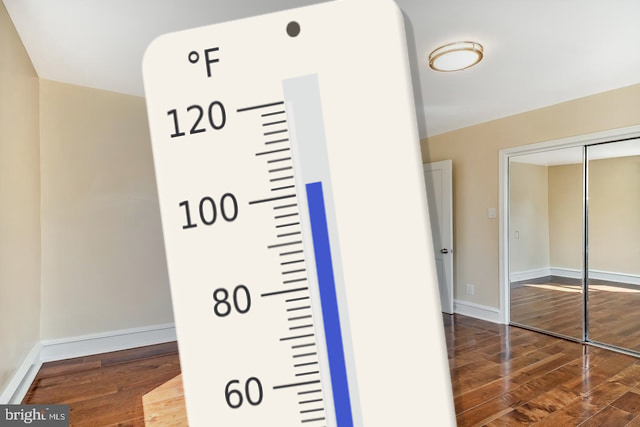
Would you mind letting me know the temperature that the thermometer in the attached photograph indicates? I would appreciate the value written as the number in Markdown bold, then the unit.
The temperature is **102** °F
